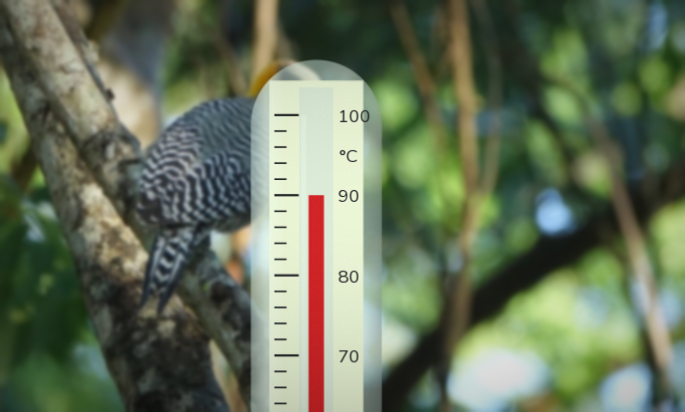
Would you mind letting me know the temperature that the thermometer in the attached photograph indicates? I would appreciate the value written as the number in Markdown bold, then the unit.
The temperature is **90** °C
